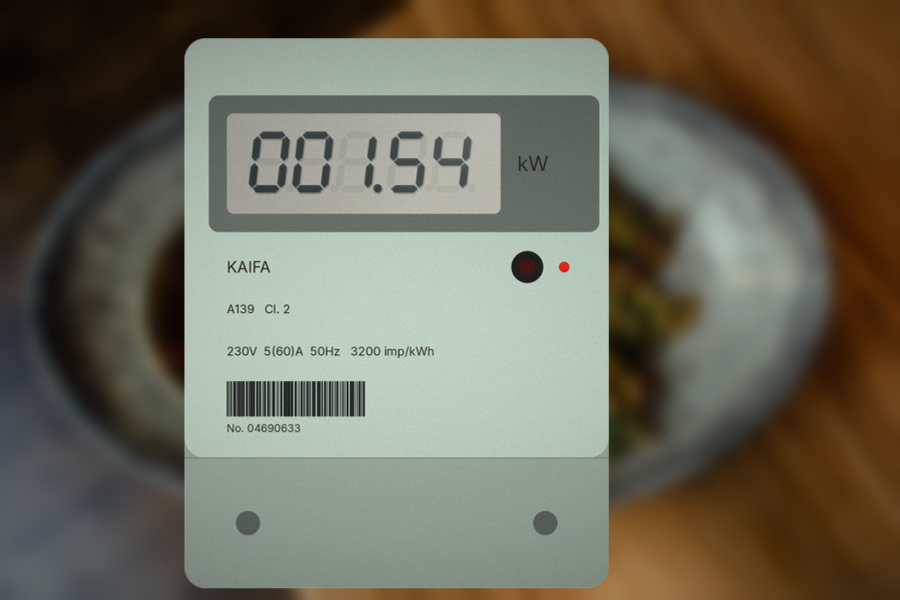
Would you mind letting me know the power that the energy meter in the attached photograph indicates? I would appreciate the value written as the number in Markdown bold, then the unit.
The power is **1.54** kW
